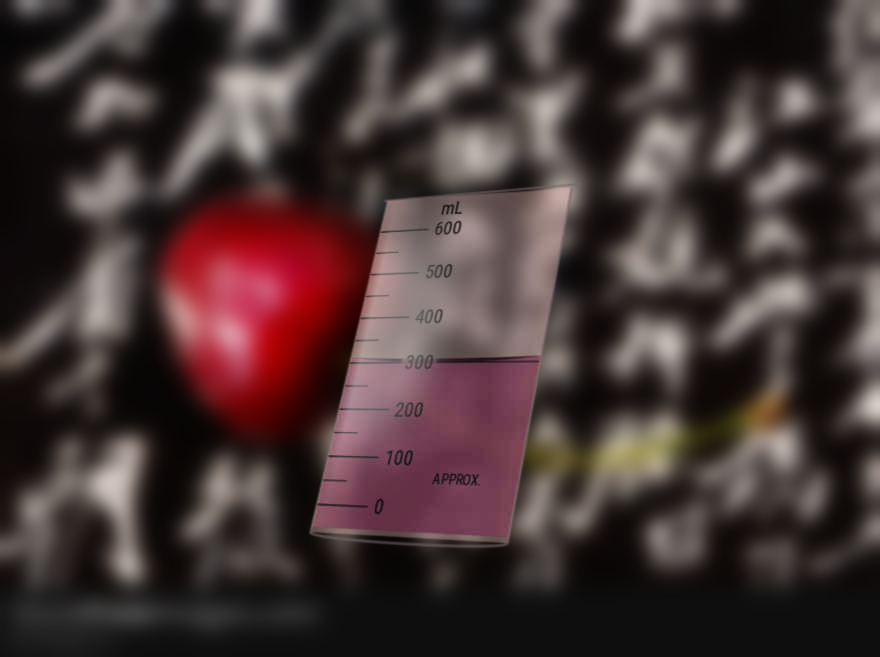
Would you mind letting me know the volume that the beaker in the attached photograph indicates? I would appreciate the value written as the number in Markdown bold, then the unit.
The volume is **300** mL
